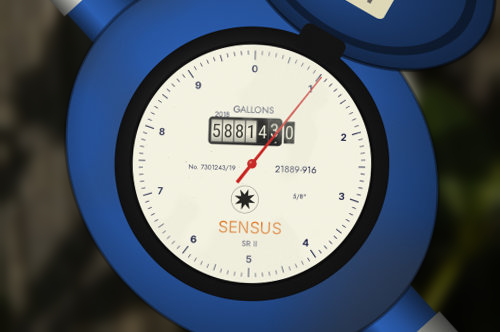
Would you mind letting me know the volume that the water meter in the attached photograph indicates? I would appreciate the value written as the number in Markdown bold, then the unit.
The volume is **5881431.0** gal
